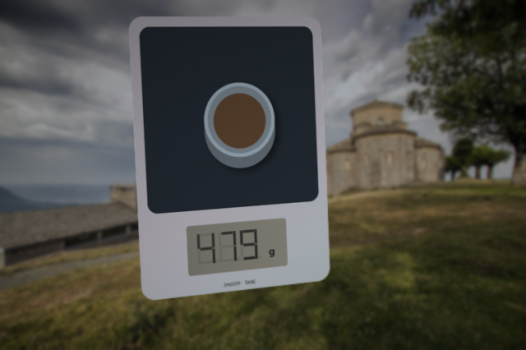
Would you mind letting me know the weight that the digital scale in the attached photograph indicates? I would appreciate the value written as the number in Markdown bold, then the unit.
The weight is **479** g
